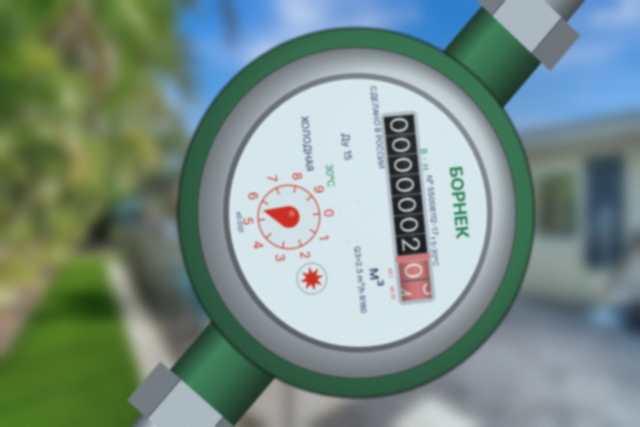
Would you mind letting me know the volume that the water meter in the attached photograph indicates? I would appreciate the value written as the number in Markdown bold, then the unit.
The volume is **2.035** m³
